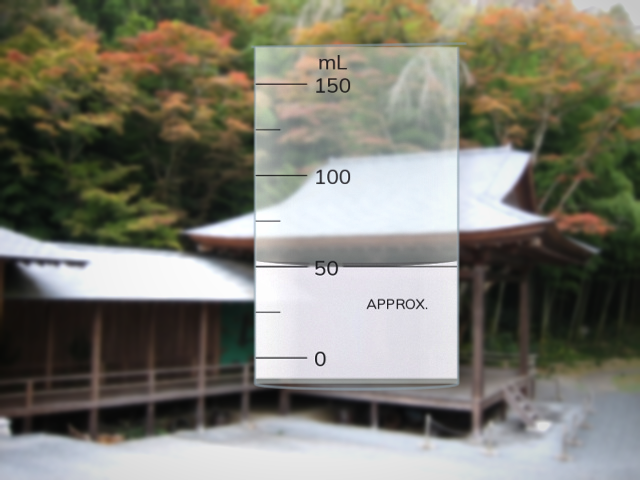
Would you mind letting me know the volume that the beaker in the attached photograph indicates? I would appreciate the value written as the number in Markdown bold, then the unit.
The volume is **50** mL
